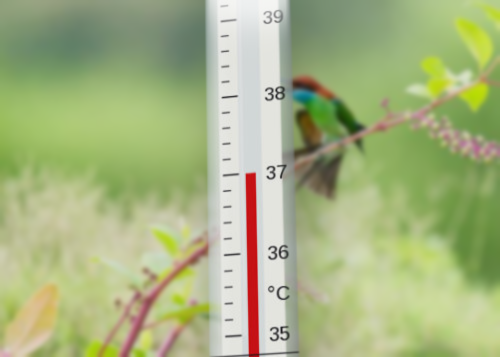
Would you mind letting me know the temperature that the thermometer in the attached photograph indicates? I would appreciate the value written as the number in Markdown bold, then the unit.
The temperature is **37** °C
